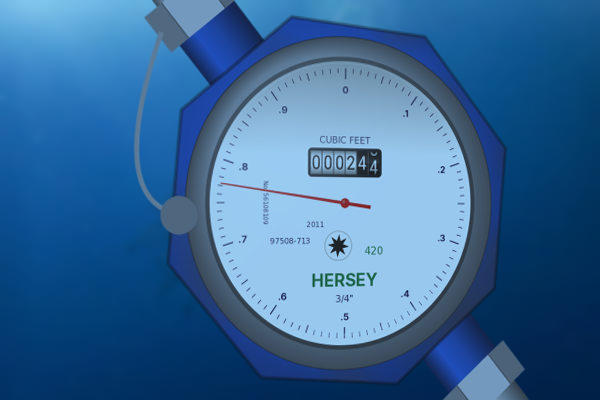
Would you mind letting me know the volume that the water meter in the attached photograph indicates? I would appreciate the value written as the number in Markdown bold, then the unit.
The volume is **243.77** ft³
